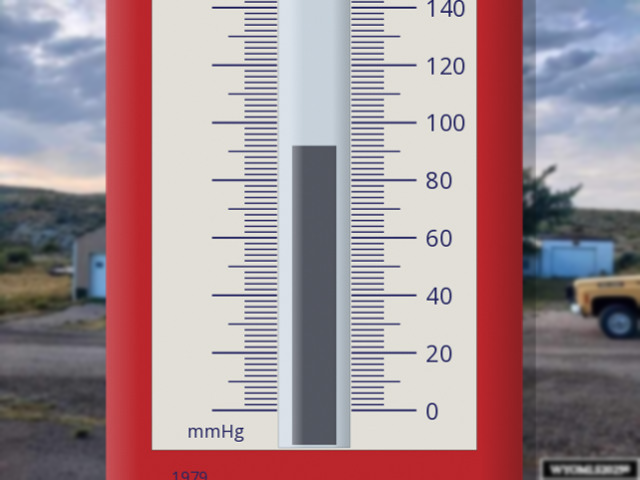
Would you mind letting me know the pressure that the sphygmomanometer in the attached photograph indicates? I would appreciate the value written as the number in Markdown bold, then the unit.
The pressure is **92** mmHg
